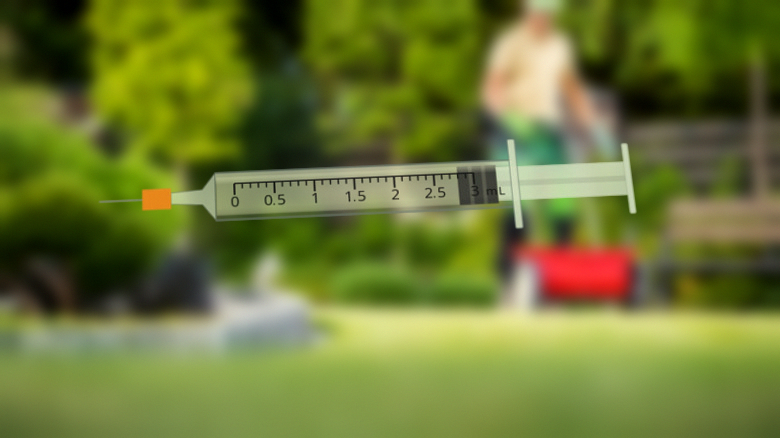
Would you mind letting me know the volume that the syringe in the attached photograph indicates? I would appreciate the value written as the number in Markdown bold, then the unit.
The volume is **2.8** mL
